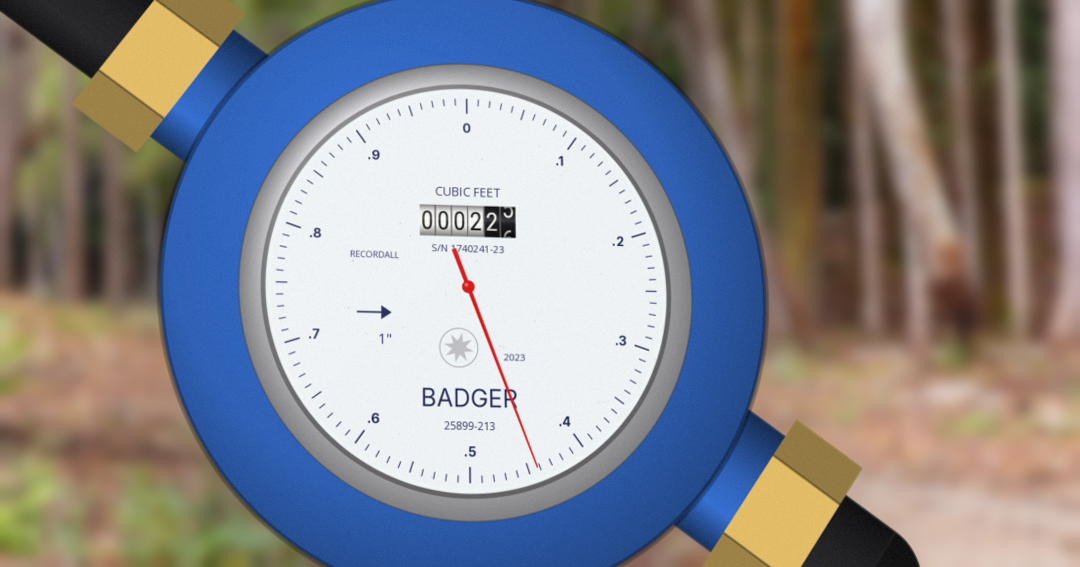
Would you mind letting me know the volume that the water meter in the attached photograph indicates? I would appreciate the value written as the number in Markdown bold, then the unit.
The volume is **225.44** ft³
